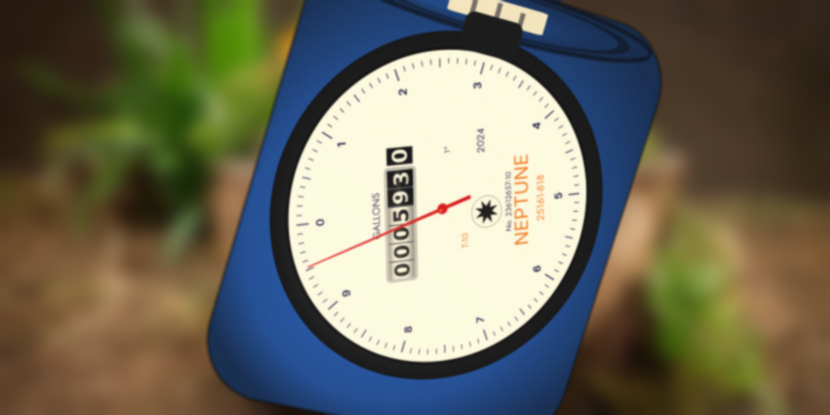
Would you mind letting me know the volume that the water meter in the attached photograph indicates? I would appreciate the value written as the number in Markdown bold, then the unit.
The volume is **5929.5** gal
